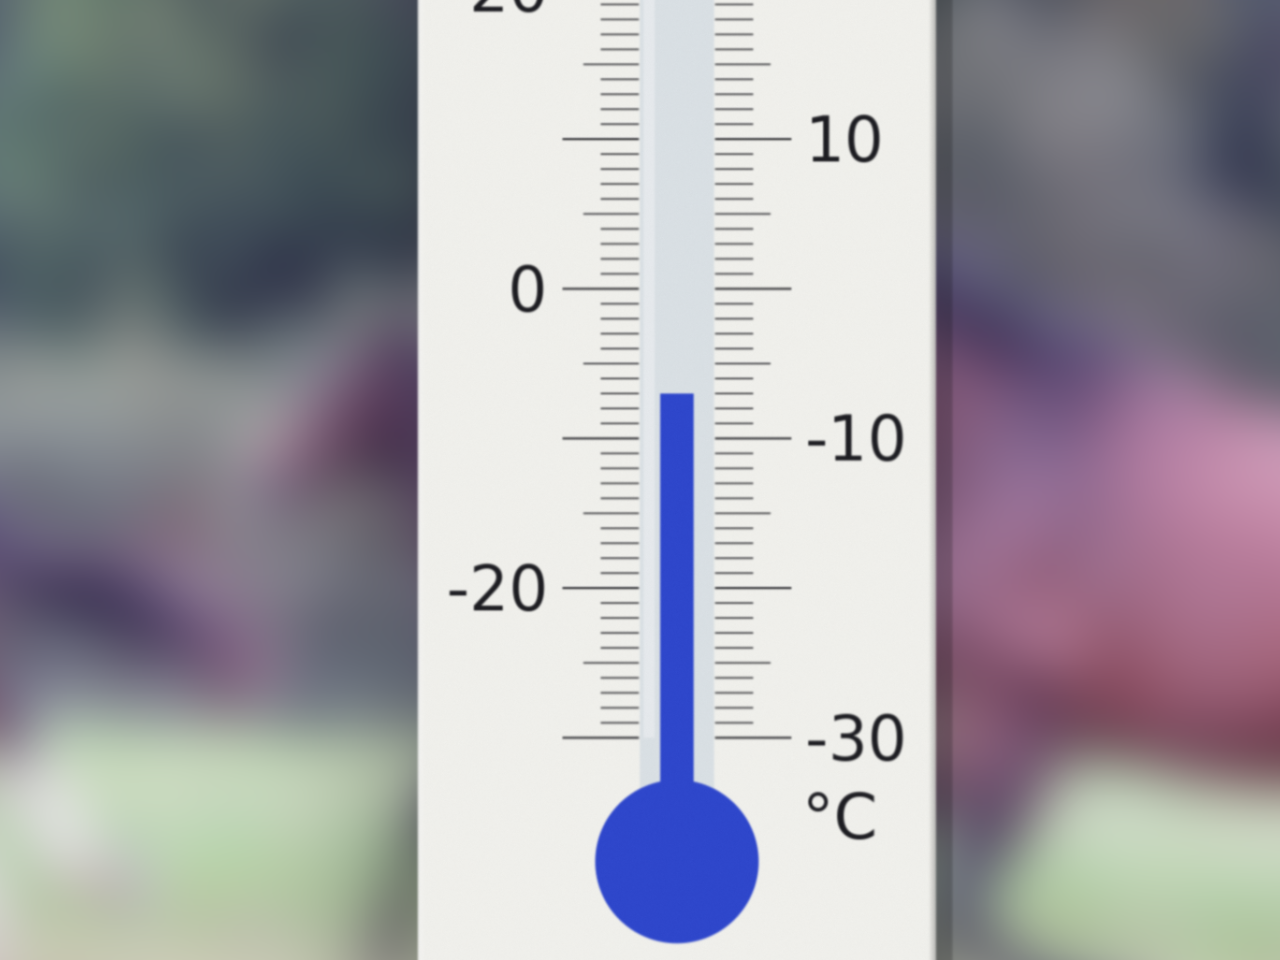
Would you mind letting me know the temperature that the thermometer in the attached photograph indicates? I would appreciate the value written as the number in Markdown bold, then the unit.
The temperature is **-7** °C
